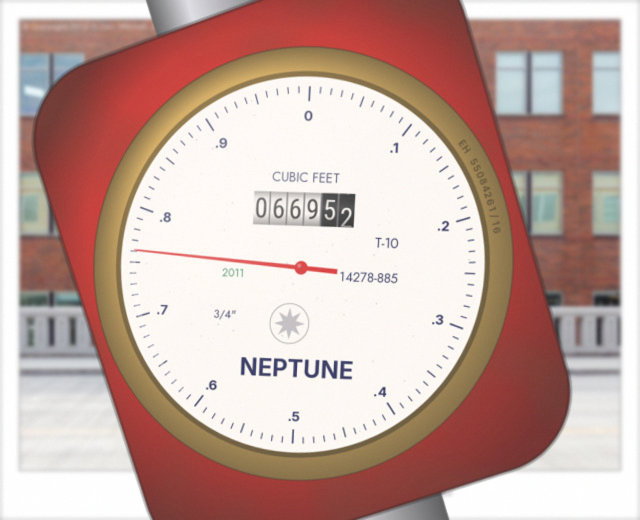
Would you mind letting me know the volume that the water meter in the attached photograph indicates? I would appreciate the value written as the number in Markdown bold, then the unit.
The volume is **66951.76** ft³
